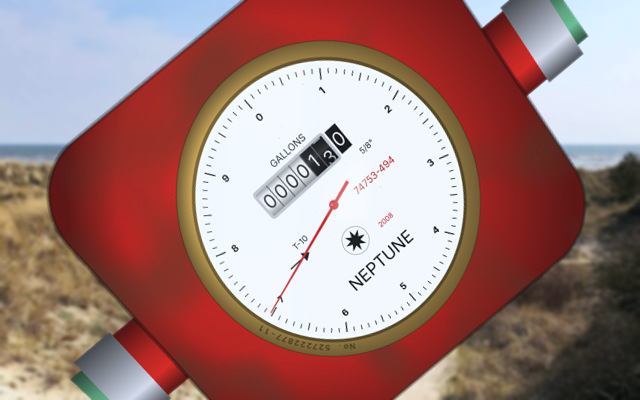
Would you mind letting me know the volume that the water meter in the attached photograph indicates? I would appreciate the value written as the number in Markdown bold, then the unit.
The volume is **127.0** gal
